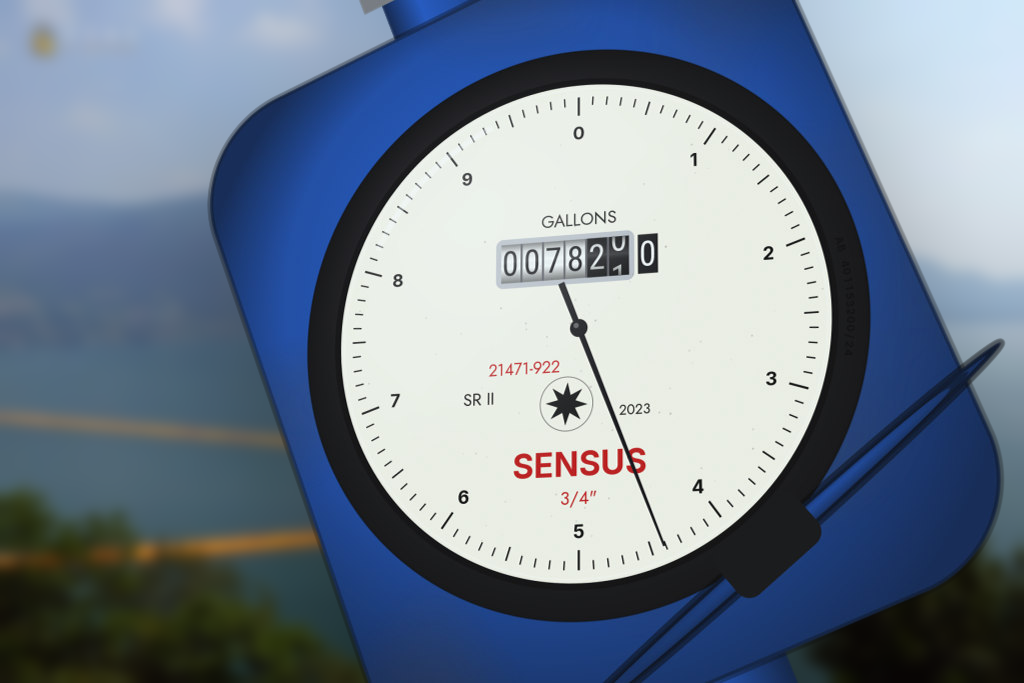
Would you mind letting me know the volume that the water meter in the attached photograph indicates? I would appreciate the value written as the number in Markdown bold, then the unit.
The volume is **78204.4** gal
